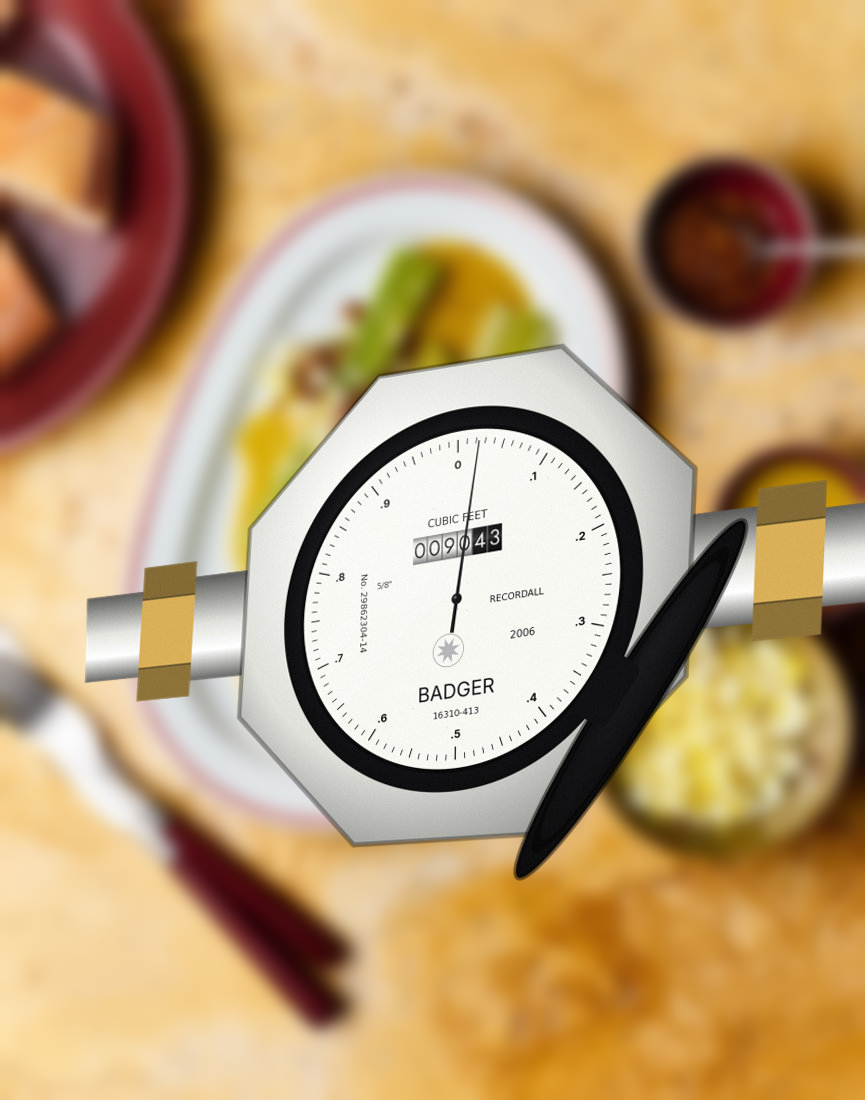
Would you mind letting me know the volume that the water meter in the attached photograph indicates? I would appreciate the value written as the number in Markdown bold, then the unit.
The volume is **9043.02** ft³
